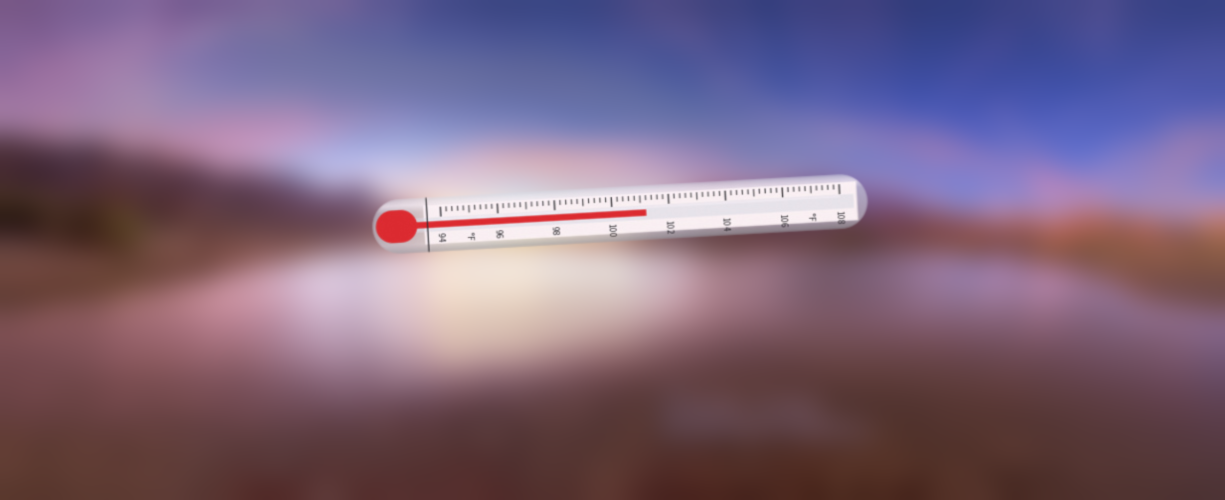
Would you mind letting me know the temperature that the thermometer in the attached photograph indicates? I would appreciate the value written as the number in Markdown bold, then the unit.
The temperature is **101.2** °F
